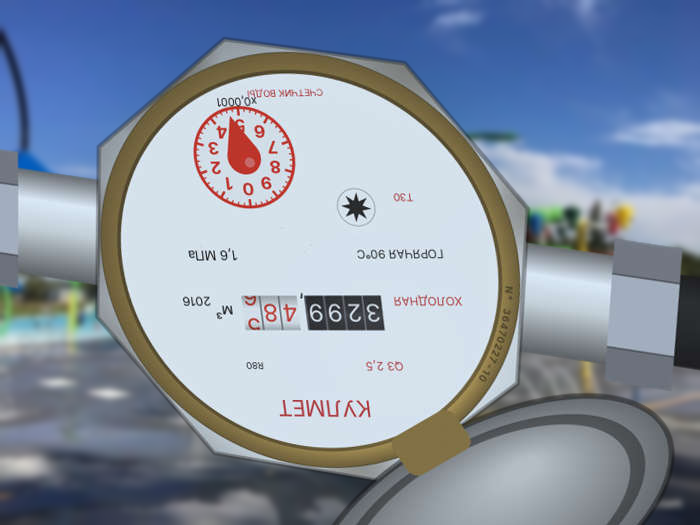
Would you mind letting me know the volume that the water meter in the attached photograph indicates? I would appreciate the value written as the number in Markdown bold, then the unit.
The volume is **3299.4854** m³
